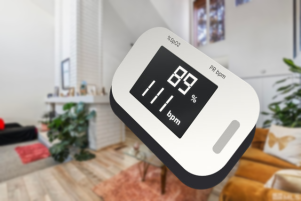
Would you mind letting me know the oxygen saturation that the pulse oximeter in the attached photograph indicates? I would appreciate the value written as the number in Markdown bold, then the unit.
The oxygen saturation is **89** %
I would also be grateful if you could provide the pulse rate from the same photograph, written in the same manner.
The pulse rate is **111** bpm
